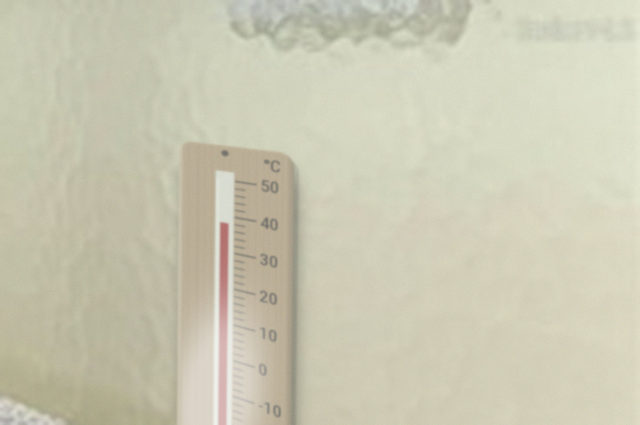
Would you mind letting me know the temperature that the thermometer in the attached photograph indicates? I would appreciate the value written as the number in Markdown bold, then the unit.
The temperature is **38** °C
